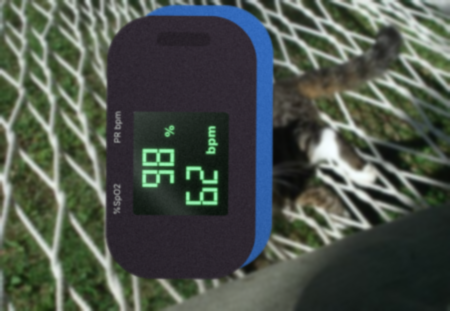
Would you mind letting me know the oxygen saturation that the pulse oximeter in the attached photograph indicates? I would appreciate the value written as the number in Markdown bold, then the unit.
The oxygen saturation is **98** %
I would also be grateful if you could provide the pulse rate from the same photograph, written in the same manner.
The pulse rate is **62** bpm
